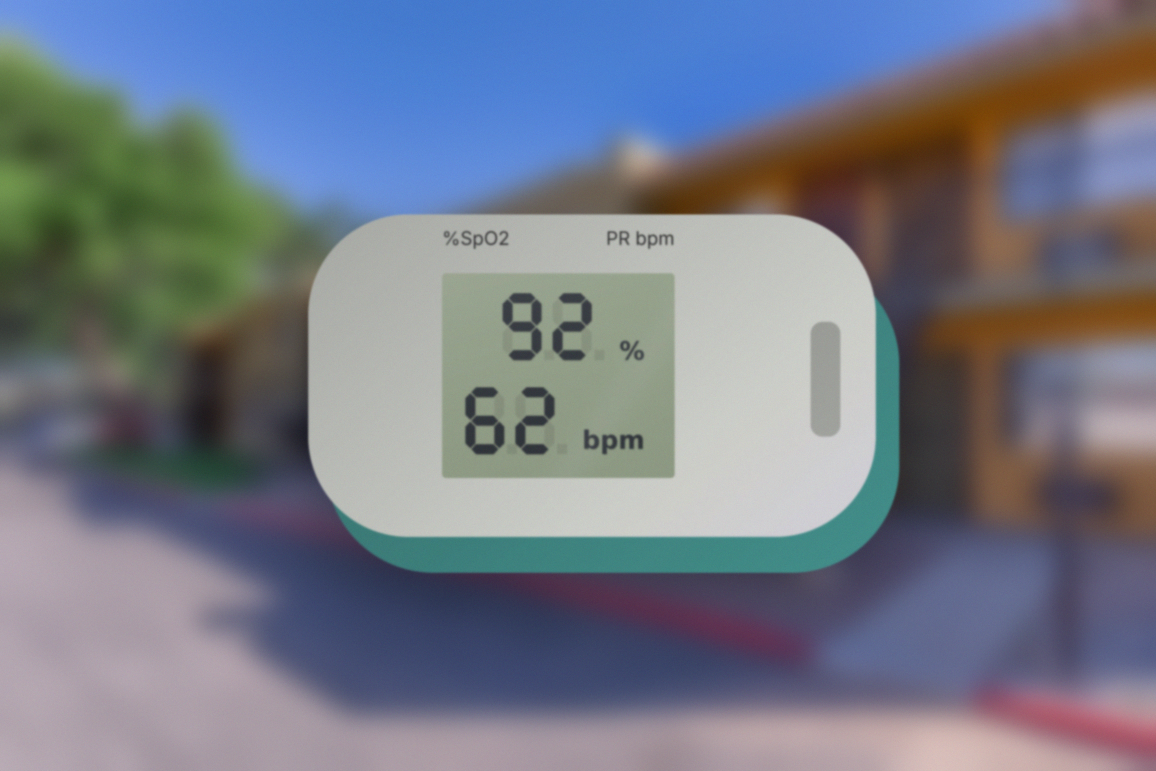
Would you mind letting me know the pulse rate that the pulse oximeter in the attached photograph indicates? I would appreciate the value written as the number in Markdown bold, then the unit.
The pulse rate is **62** bpm
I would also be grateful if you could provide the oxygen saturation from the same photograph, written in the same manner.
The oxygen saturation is **92** %
